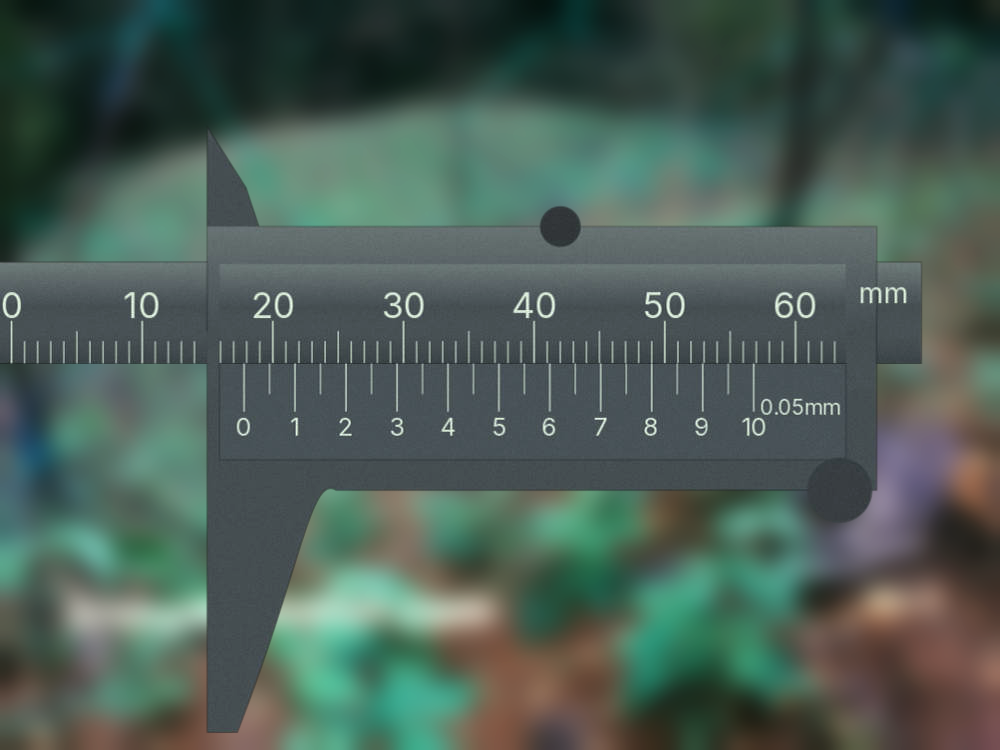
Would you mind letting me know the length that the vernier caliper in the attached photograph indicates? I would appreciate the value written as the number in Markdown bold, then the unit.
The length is **17.8** mm
